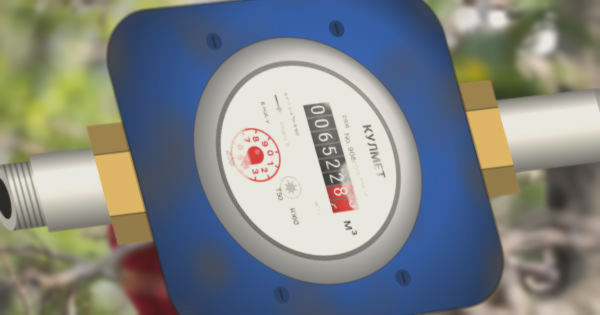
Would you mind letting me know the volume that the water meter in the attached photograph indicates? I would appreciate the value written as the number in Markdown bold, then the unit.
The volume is **6522.854** m³
